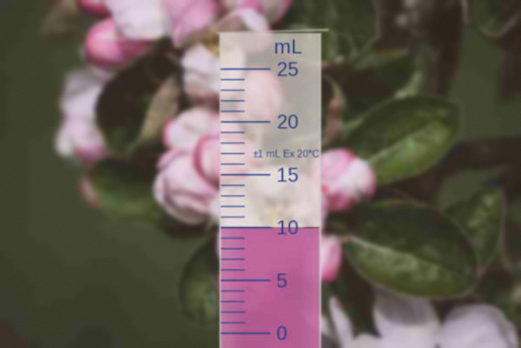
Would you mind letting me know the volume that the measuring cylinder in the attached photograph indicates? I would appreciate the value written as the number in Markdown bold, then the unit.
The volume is **10** mL
